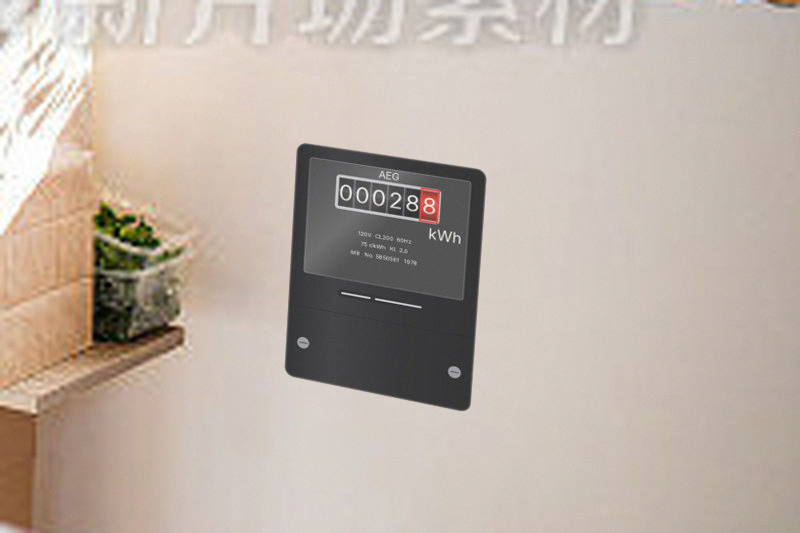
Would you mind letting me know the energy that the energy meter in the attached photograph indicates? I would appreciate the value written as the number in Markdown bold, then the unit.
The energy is **28.8** kWh
